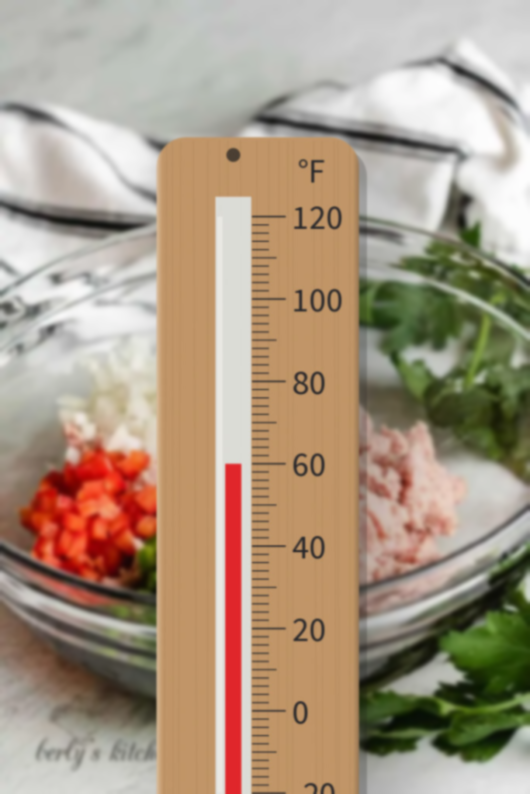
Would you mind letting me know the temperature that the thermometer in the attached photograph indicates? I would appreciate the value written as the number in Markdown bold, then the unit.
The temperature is **60** °F
